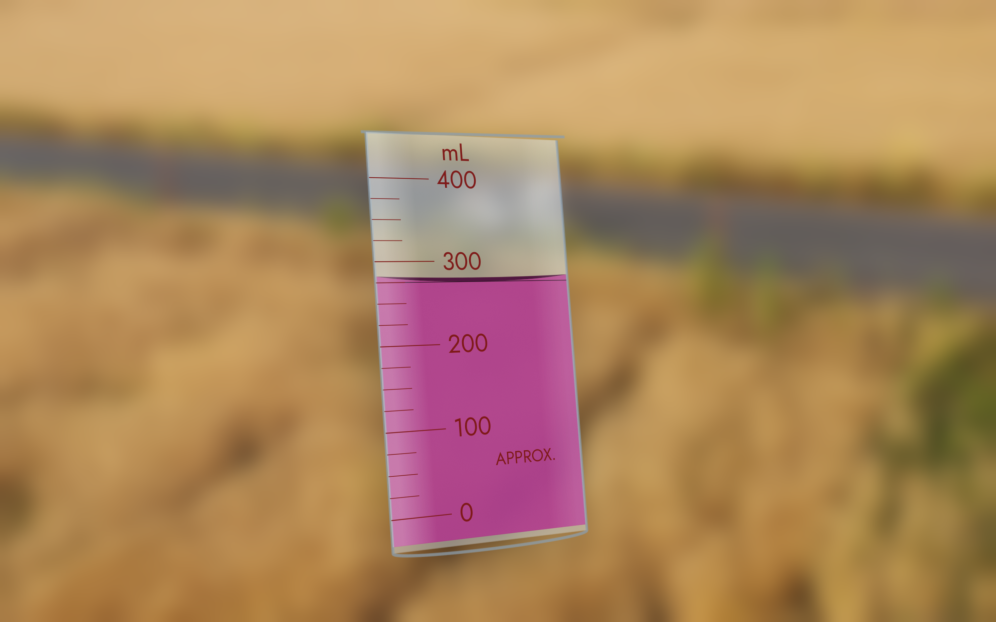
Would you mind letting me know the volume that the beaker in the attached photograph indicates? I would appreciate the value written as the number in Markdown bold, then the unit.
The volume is **275** mL
